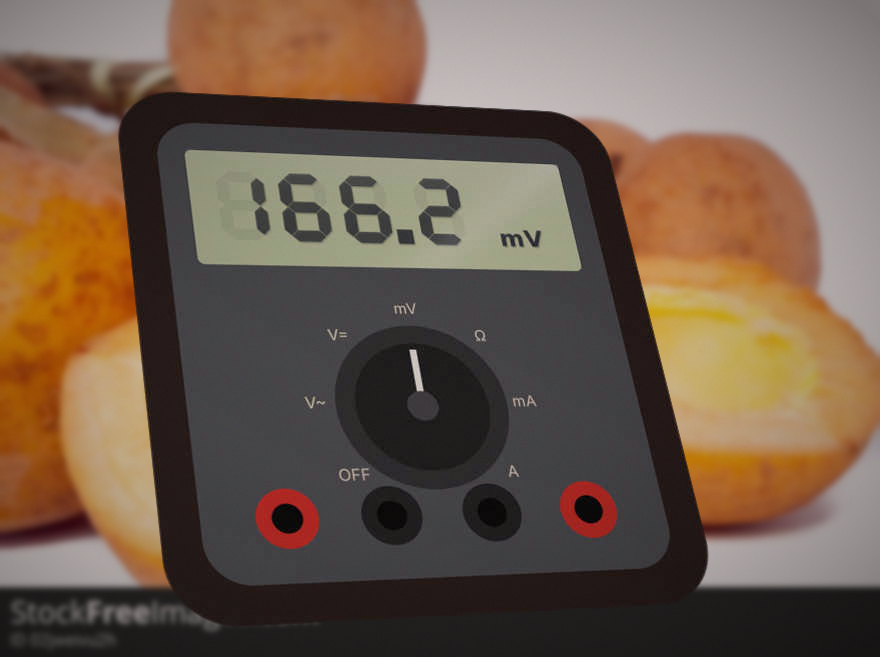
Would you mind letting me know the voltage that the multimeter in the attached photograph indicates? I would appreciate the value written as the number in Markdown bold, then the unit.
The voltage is **166.2** mV
